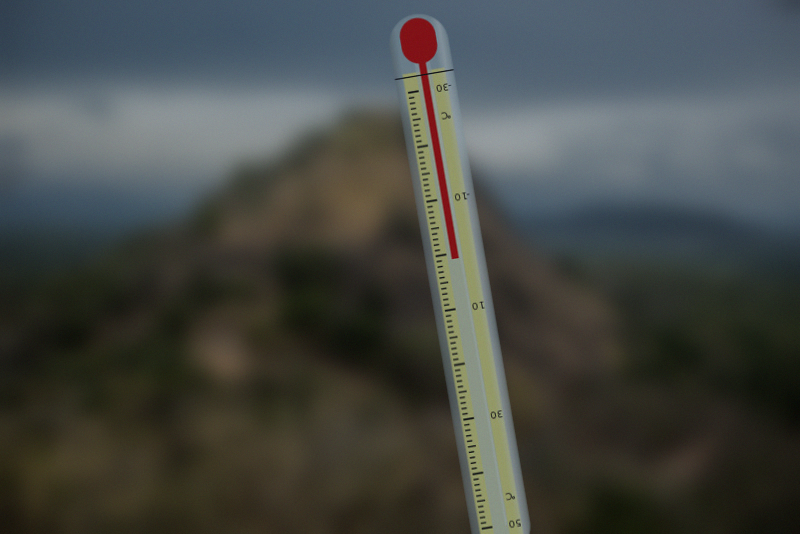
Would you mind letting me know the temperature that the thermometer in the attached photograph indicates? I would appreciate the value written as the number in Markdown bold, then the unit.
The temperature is **1** °C
